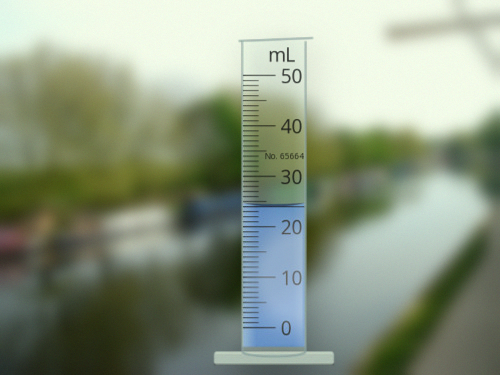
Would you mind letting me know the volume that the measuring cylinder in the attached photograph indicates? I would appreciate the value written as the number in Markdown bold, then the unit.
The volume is **24** mL
